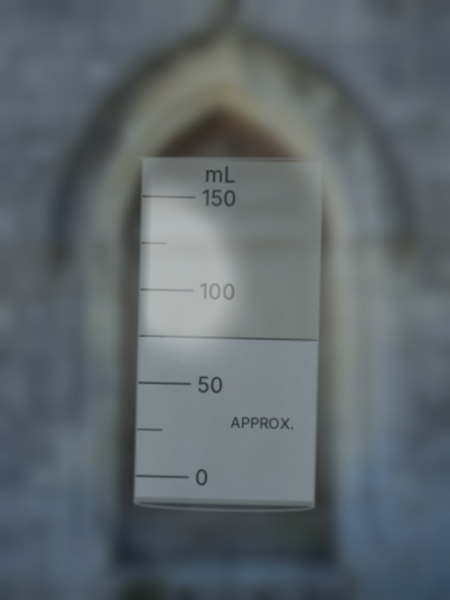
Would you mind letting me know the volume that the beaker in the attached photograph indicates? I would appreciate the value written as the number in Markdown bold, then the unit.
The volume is **75** mL
